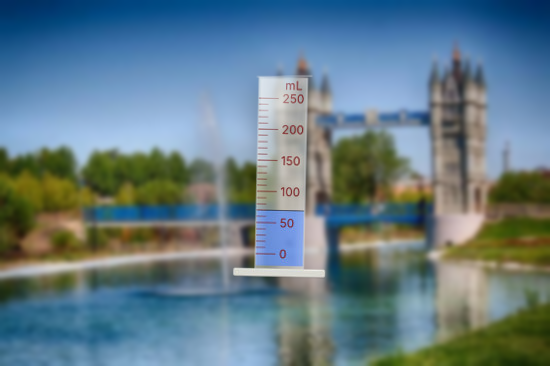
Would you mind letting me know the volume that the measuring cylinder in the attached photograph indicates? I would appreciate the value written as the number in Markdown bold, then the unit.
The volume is **70** mL
